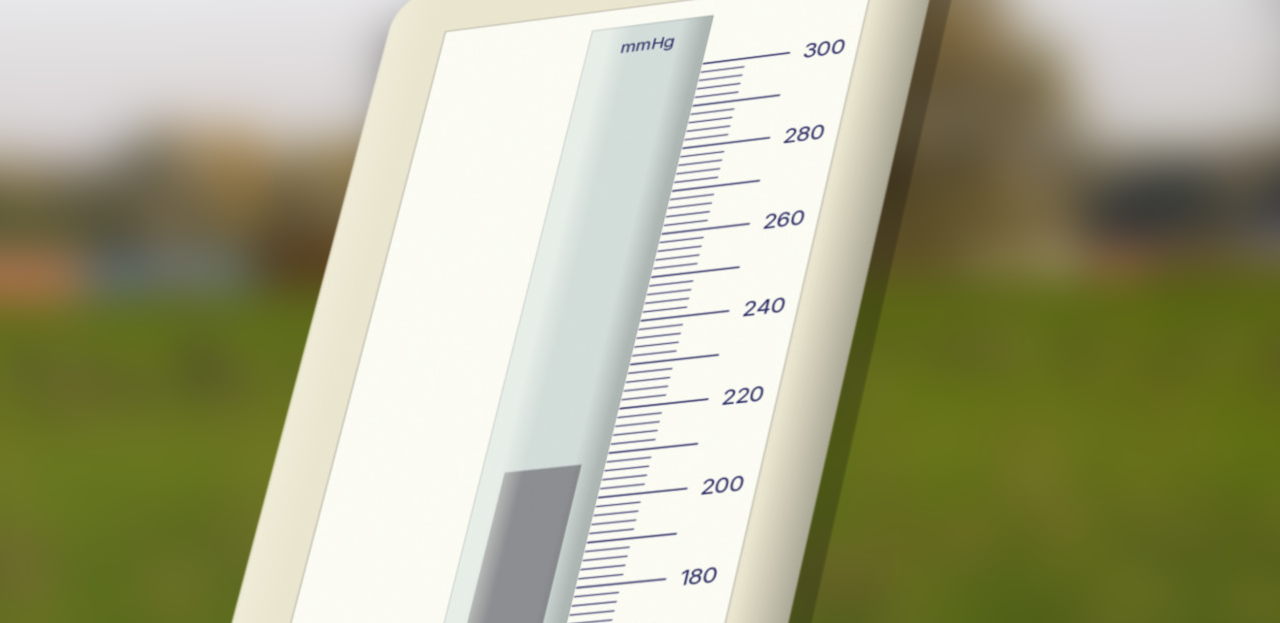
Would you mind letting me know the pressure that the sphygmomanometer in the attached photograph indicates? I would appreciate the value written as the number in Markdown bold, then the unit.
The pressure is **208** mmHg
